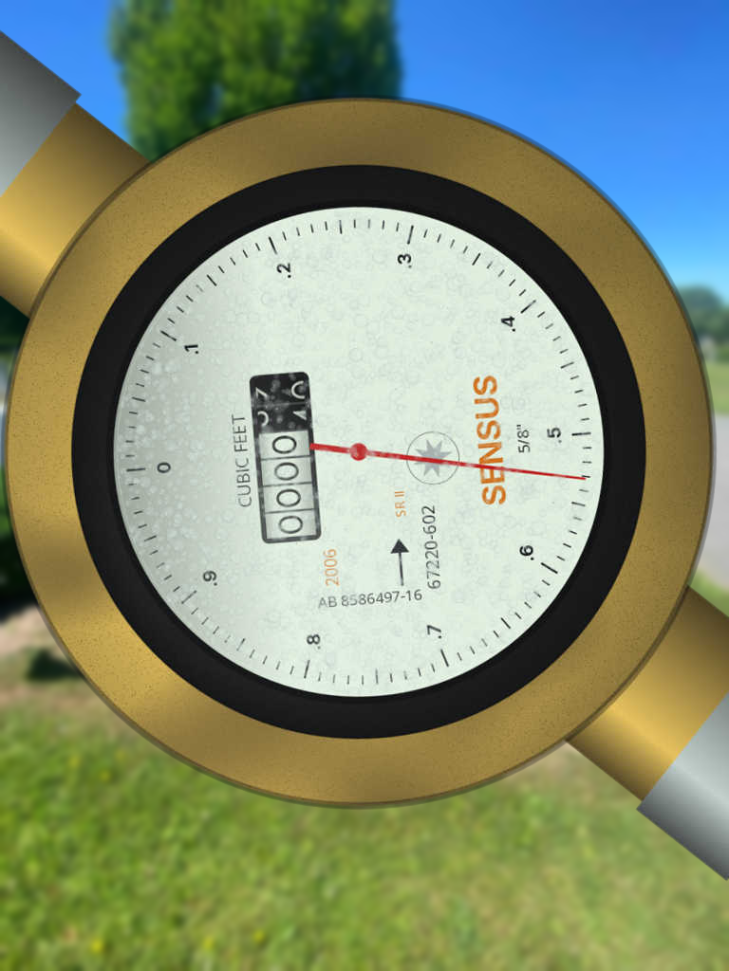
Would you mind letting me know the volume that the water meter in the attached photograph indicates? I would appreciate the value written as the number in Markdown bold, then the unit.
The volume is **39.53** ft³
